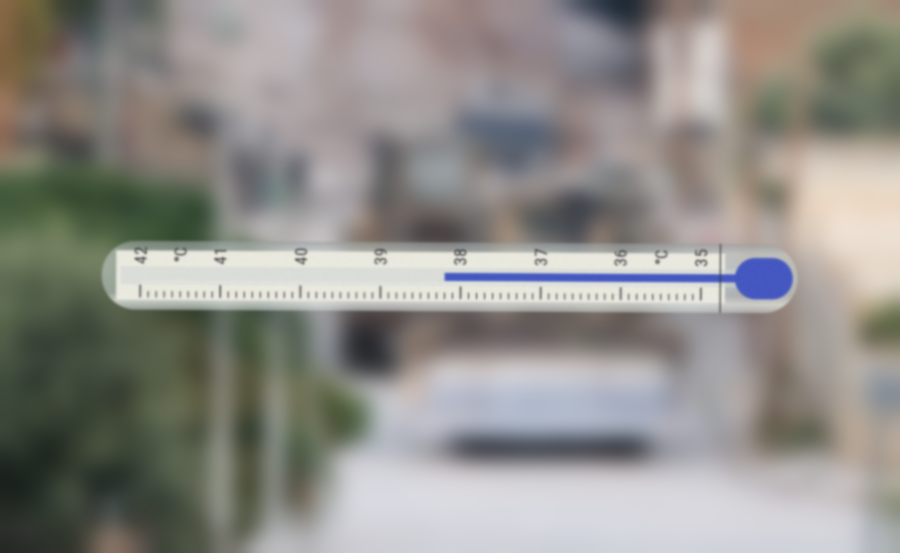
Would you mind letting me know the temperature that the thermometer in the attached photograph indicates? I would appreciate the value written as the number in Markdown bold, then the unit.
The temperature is **38.2** °C
